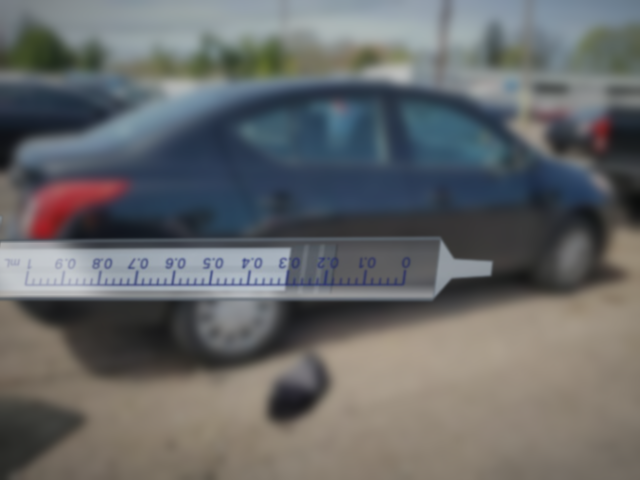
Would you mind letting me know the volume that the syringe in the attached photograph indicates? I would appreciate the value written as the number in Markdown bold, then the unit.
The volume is **0.18** mL
